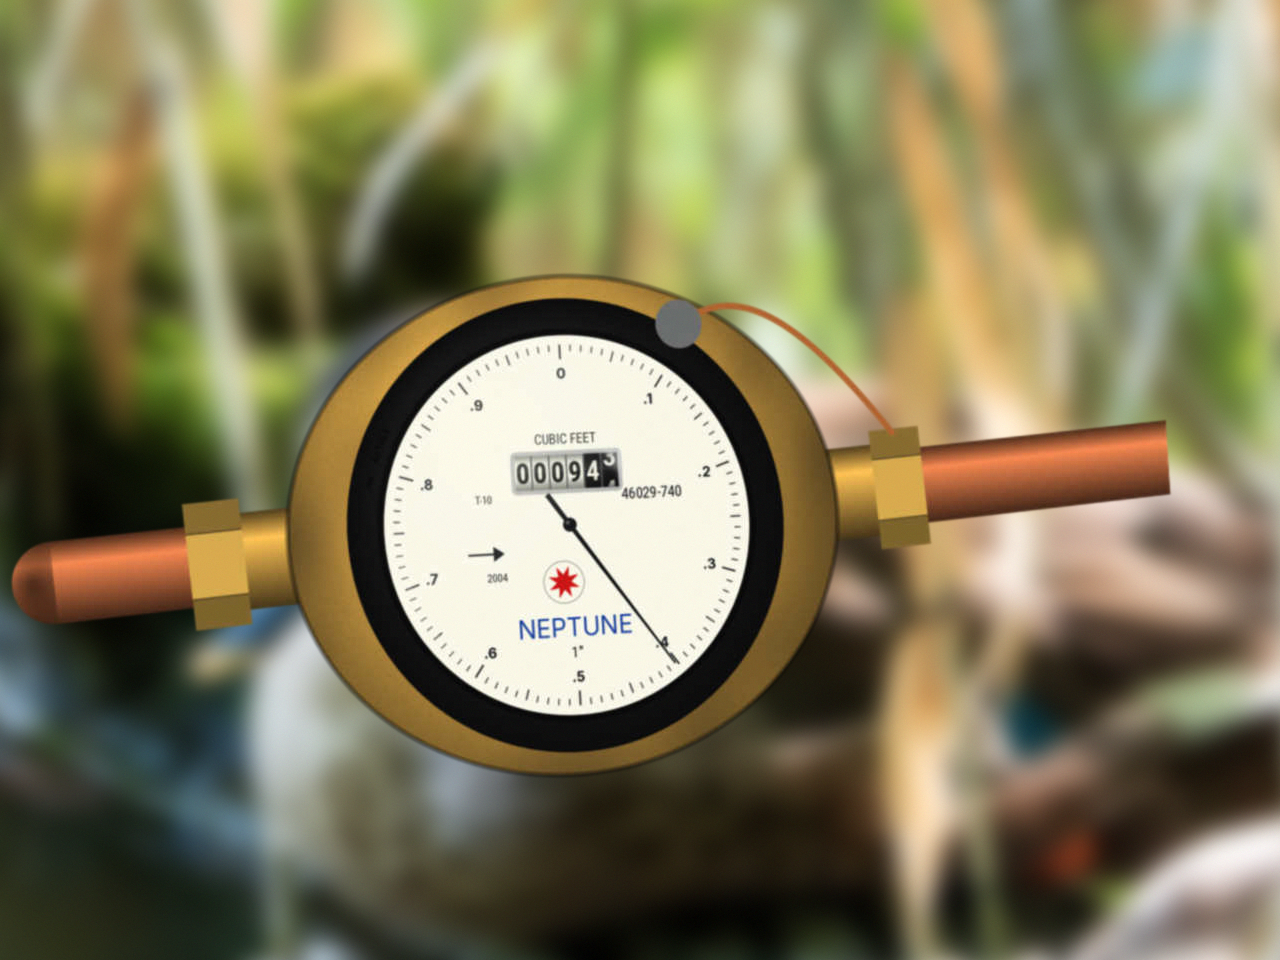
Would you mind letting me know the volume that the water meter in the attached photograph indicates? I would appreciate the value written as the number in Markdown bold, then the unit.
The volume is **943.40** ft³
